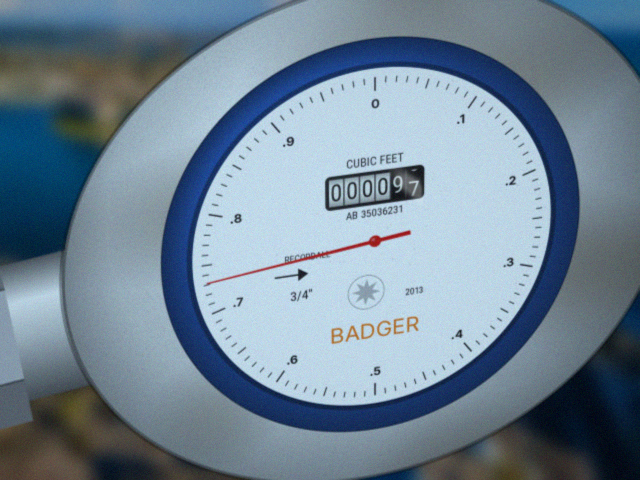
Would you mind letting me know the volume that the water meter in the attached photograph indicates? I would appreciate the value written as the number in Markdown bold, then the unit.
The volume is **96.73** ft³
